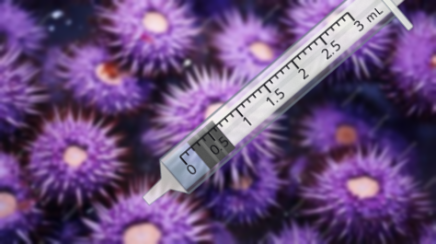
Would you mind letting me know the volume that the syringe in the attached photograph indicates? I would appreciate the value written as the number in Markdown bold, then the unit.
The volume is **0.2** mL
